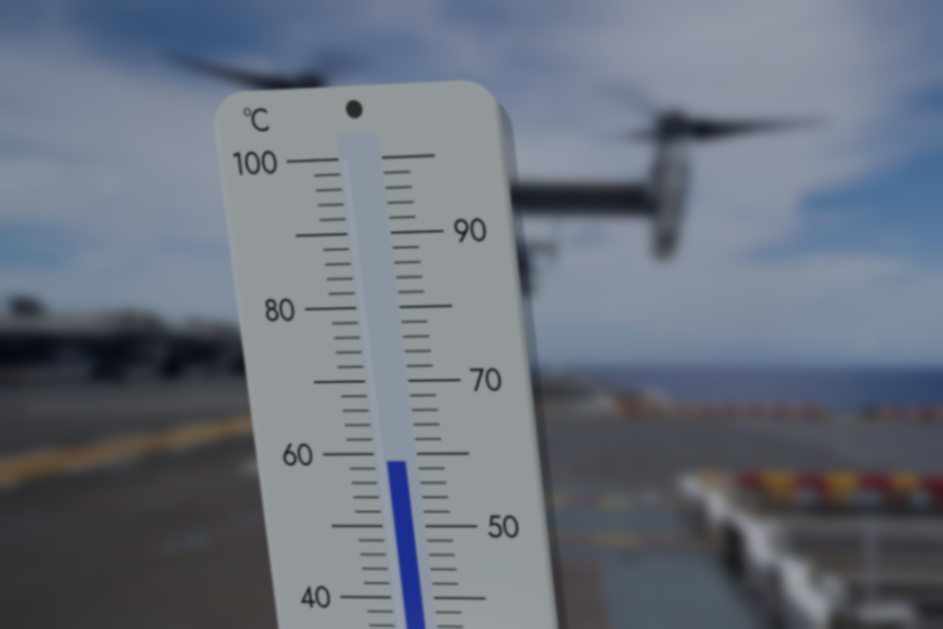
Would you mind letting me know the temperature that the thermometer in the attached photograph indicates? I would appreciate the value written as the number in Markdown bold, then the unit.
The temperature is **59** °C
